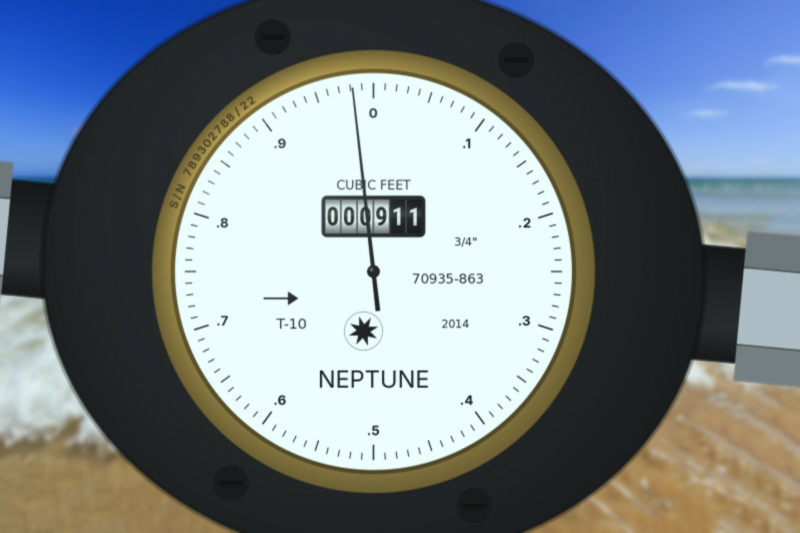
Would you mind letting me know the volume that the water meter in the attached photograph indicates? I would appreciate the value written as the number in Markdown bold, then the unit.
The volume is **910.98** ft³
